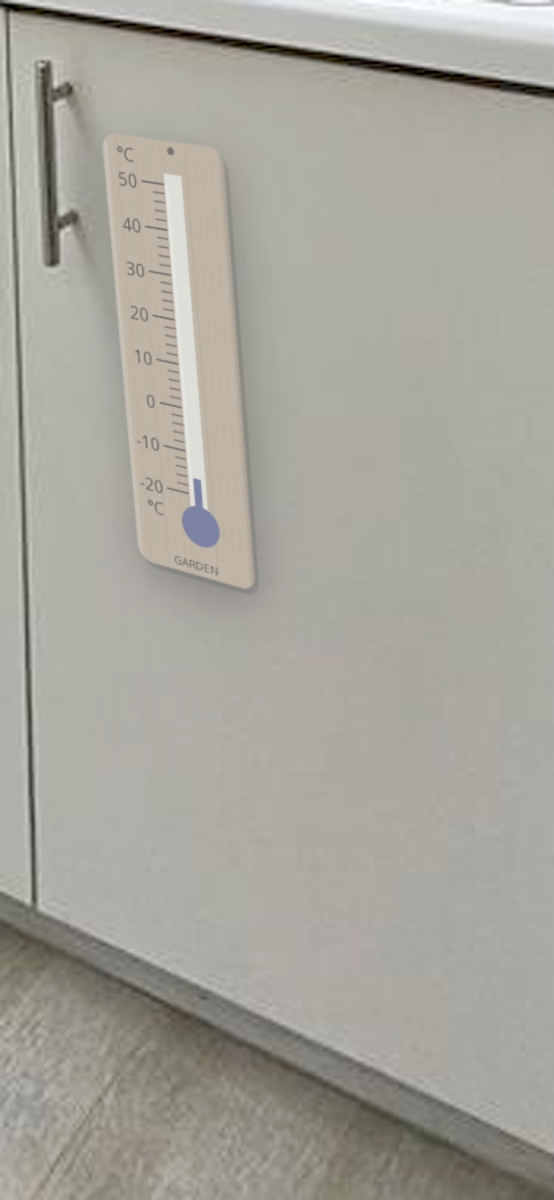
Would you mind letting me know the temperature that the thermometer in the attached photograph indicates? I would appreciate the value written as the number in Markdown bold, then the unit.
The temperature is **-16** °C
